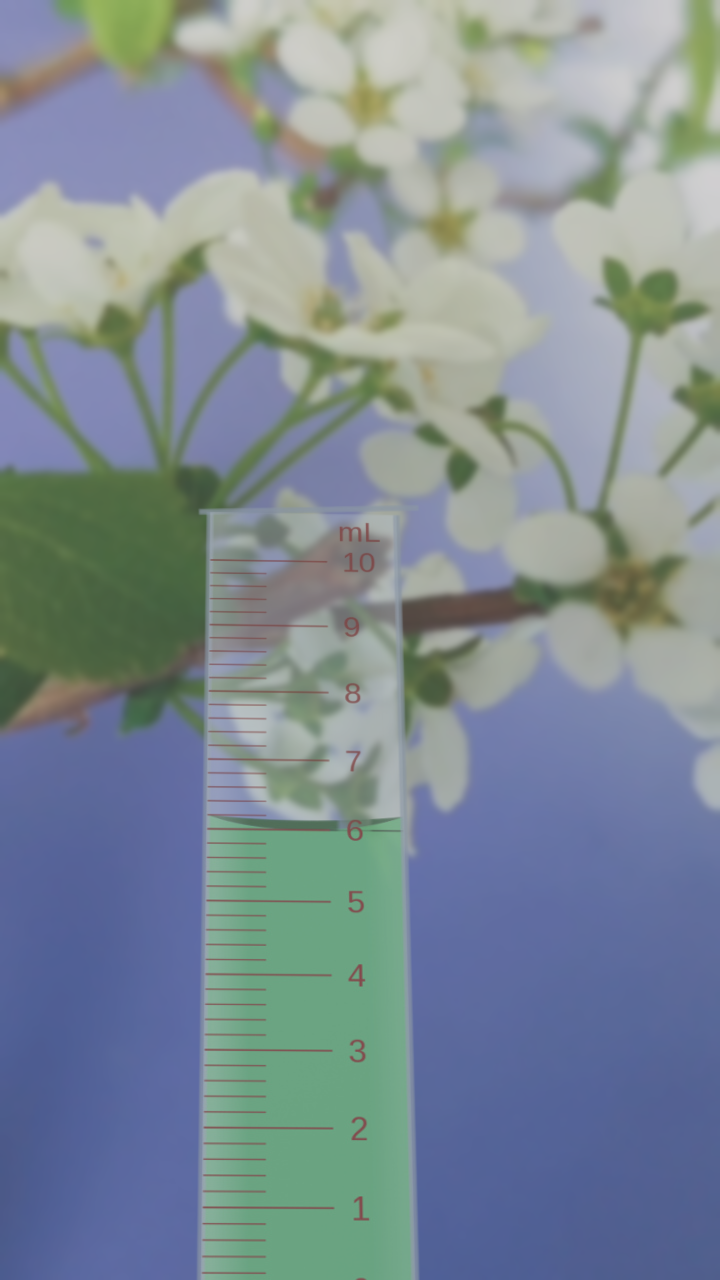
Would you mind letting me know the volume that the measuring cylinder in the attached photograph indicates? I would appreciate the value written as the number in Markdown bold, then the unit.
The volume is **6** mL
